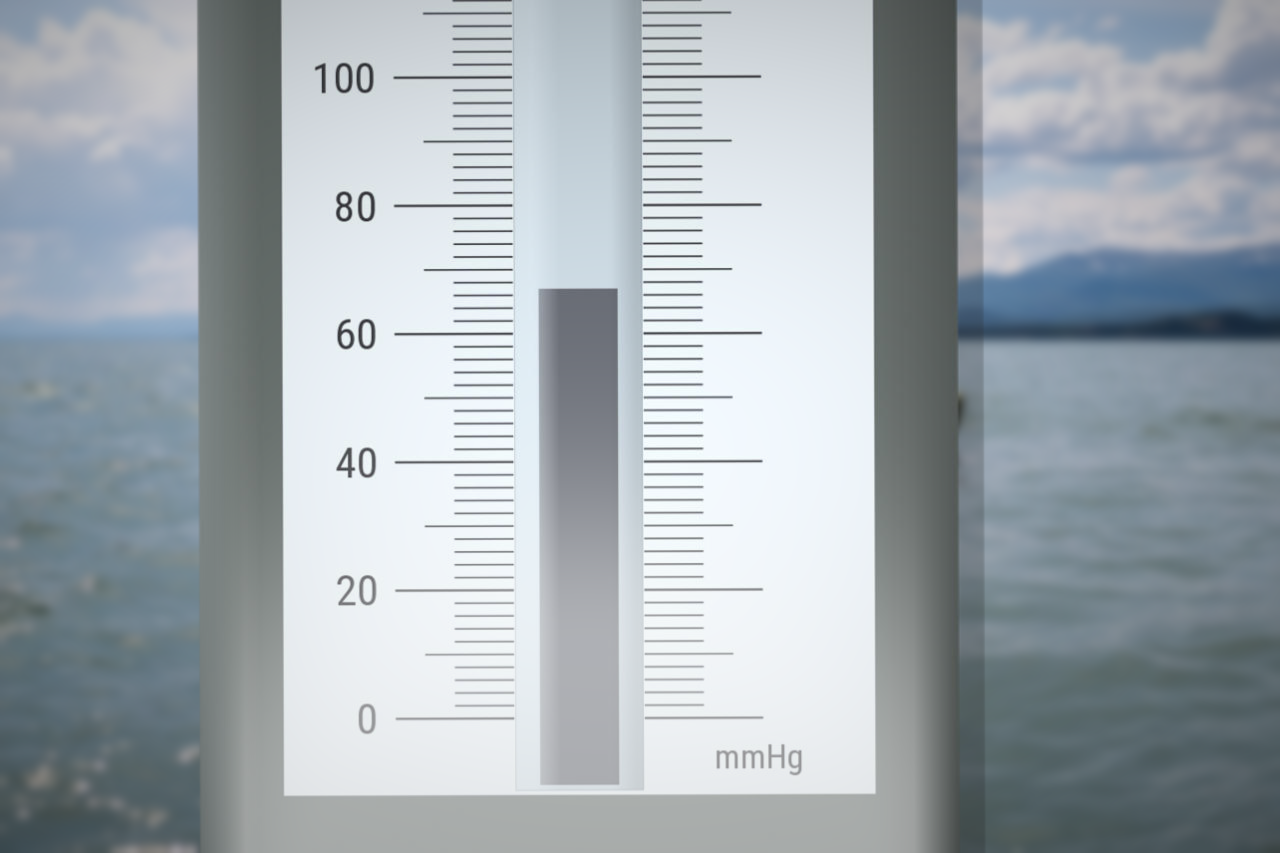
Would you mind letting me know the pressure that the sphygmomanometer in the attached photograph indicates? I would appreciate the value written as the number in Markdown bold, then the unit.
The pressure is **67** mmHg
